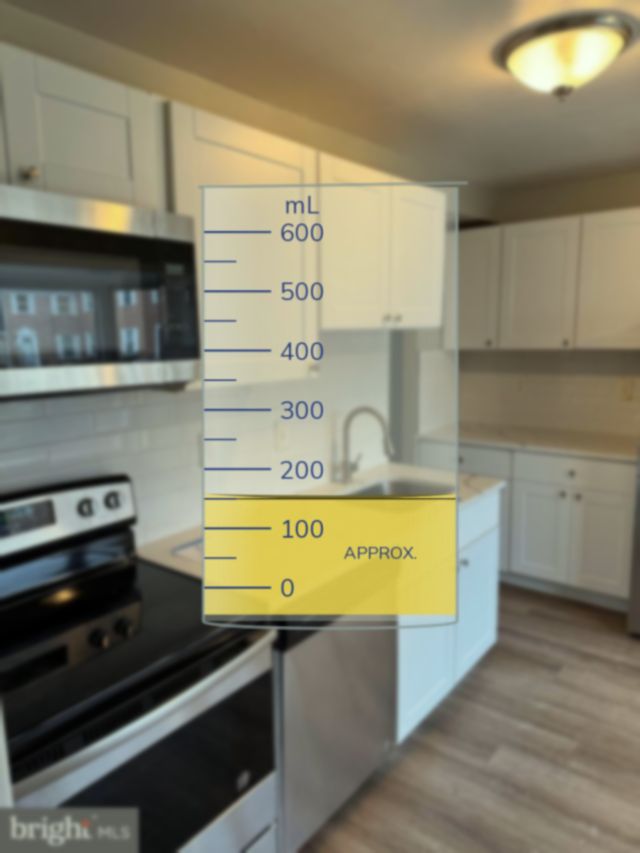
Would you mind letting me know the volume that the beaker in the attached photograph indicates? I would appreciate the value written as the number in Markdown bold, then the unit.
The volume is **150** mL
